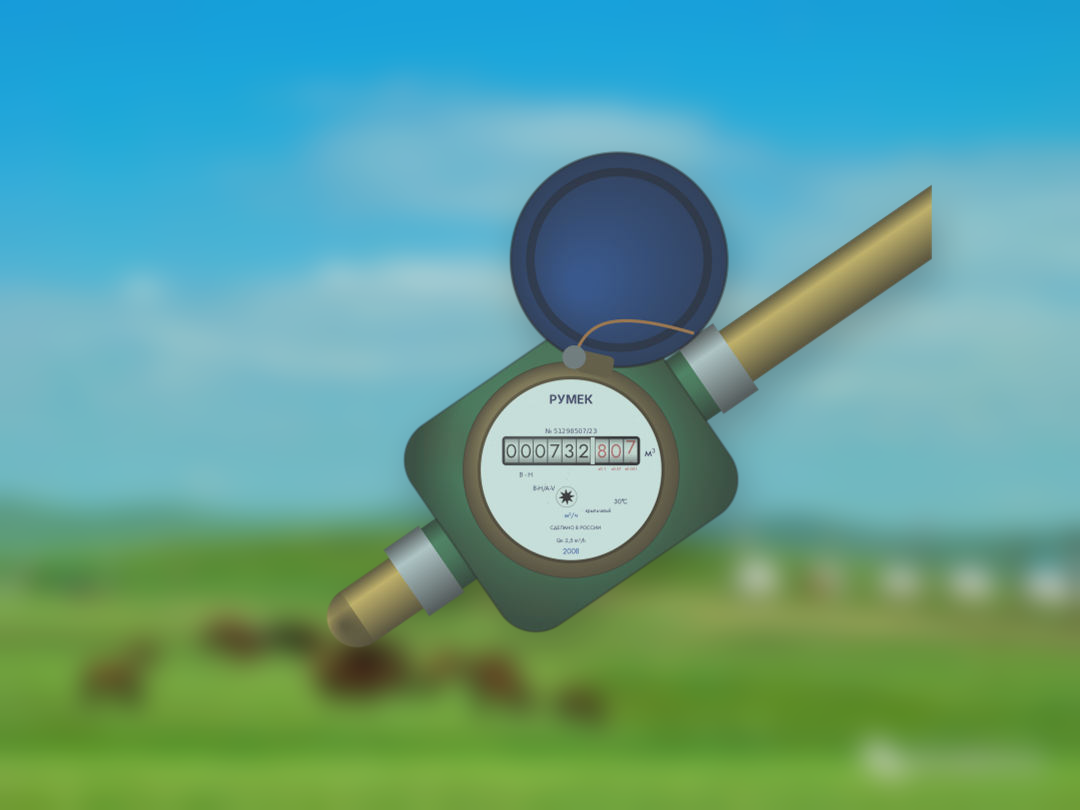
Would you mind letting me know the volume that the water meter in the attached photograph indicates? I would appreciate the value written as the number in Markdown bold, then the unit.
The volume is **732.807** m³
